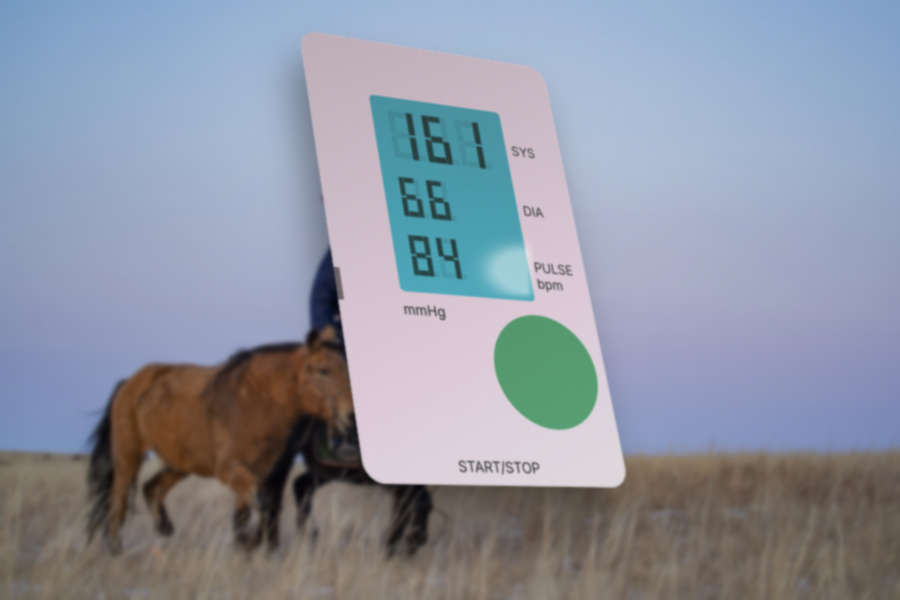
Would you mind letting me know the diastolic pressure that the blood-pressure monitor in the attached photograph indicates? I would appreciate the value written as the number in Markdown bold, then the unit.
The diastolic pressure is **66** mmHg
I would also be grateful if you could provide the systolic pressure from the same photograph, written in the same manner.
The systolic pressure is **161** mmHg
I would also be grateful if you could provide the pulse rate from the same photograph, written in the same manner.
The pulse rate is **84** bpm
